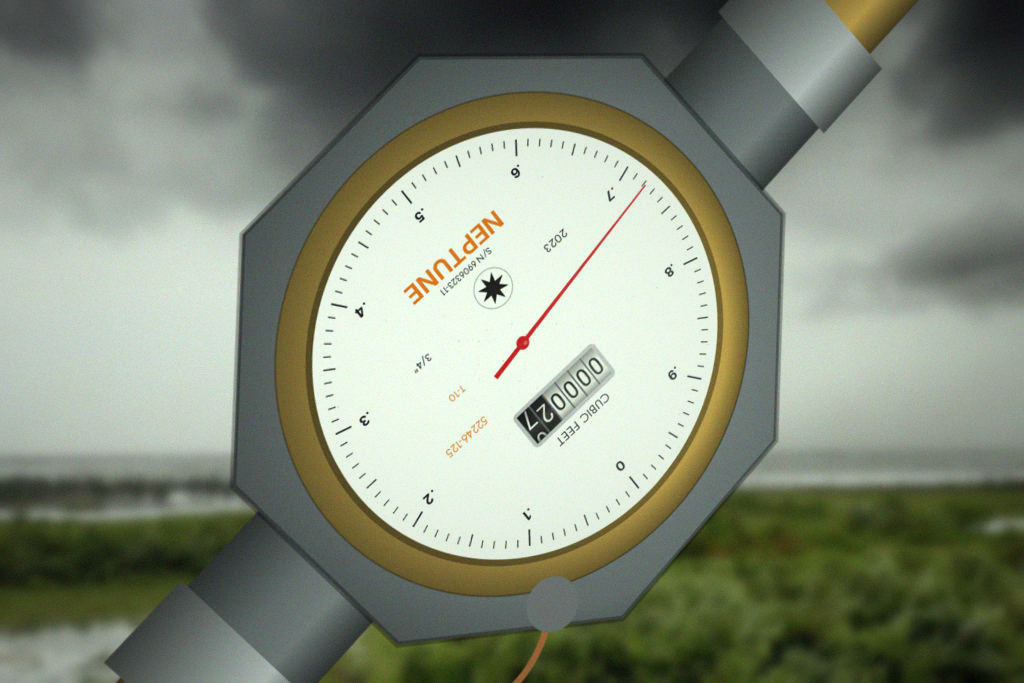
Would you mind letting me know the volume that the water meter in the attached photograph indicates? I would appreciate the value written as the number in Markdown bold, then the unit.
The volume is **26.72** ft³
